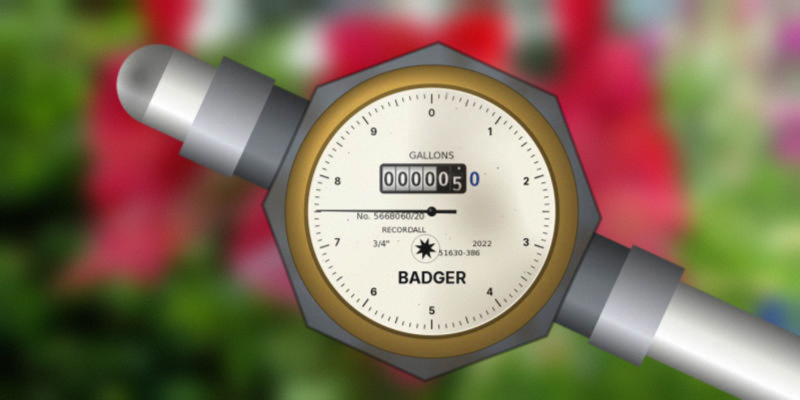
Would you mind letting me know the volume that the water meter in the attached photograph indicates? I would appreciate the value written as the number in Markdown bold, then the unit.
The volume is **47.5** gal
